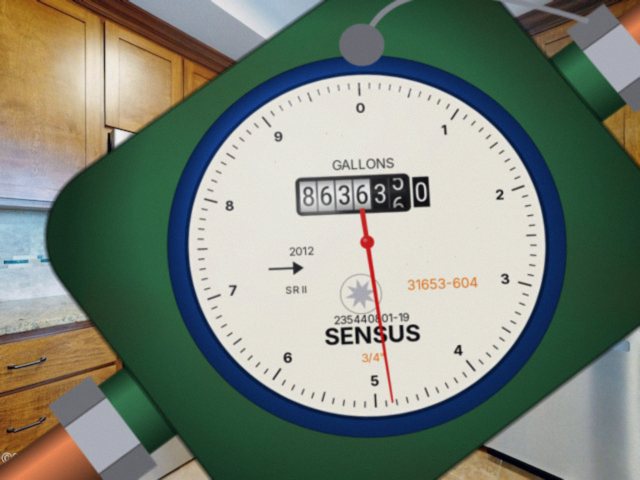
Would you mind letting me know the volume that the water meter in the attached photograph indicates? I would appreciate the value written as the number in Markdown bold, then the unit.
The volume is **8636354.8** gal
